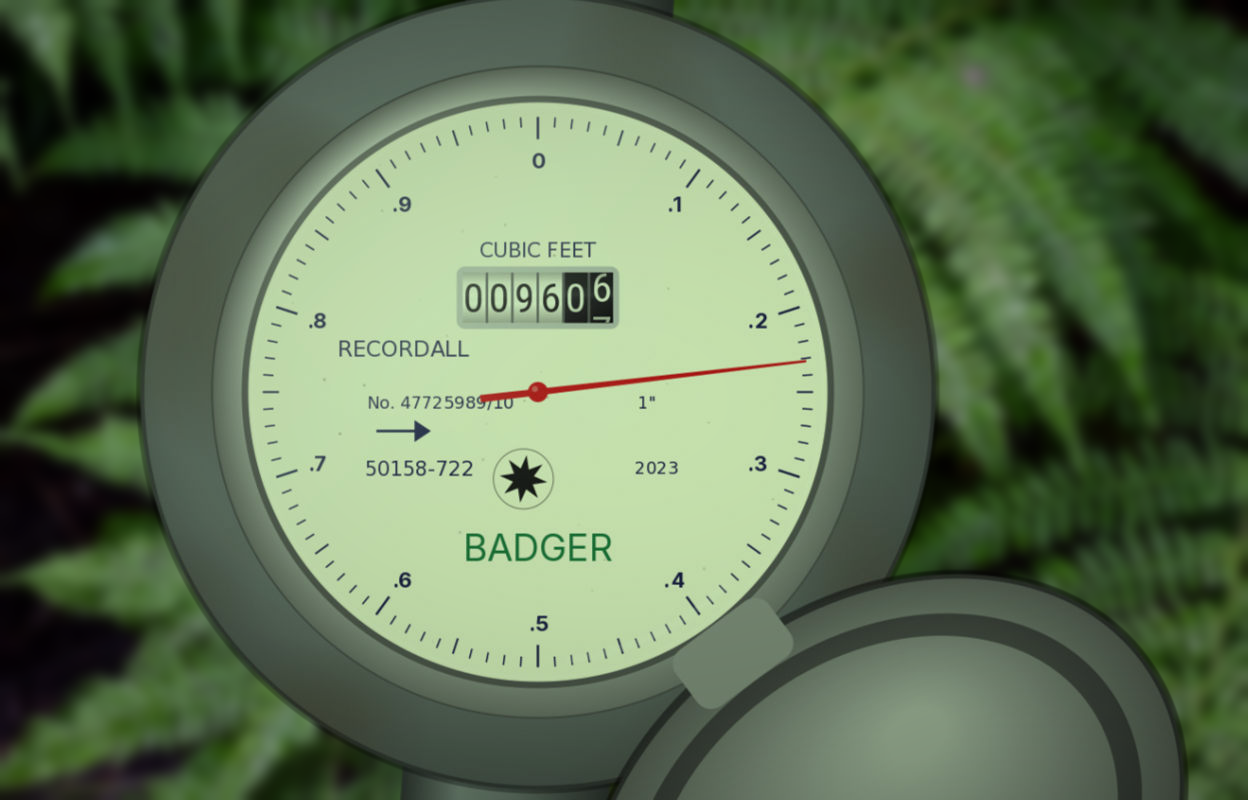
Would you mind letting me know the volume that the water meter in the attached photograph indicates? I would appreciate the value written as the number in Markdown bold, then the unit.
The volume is **9606.23** ft³
